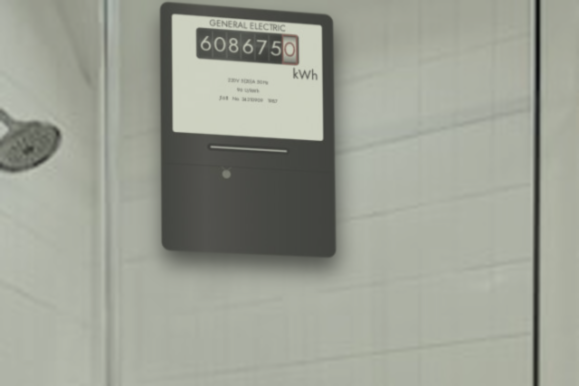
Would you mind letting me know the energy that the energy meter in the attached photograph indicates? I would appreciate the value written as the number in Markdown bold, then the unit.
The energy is **608675.0** kWh
